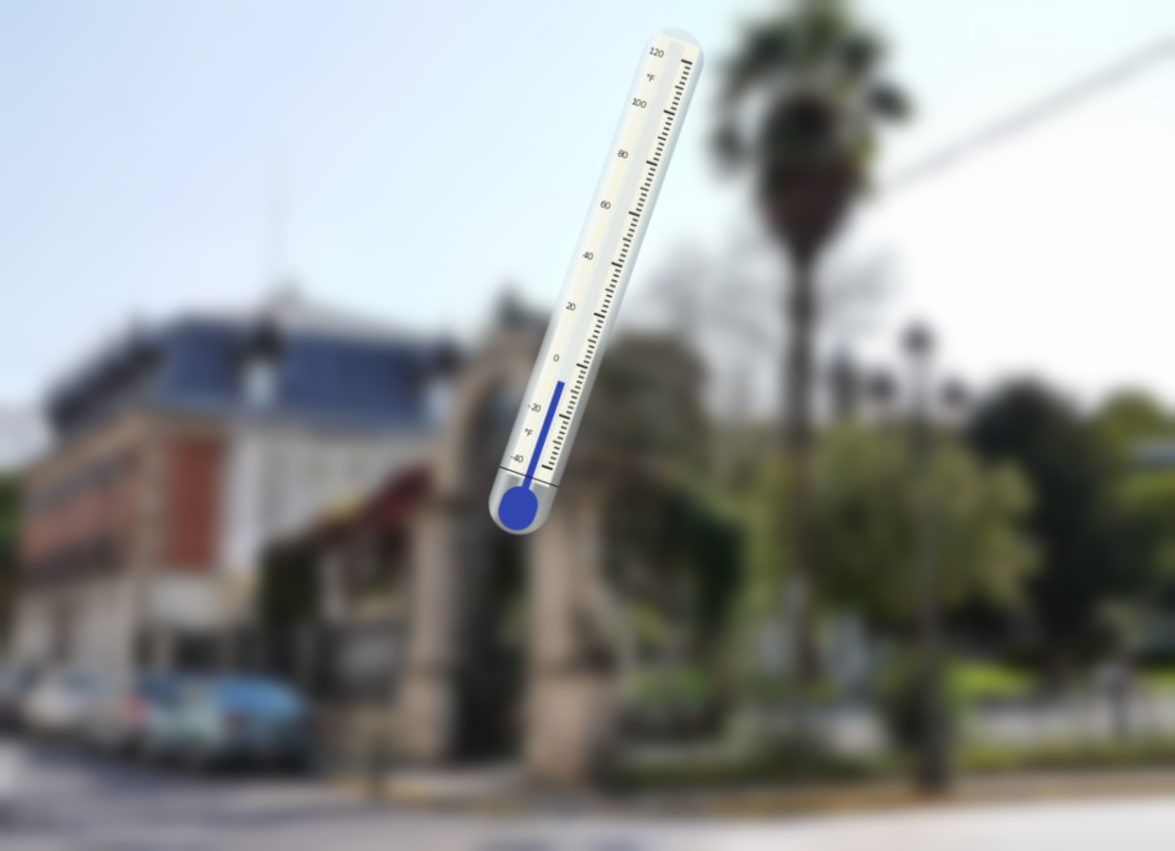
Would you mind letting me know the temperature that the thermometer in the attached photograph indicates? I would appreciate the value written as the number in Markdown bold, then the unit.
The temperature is **-8** °F
